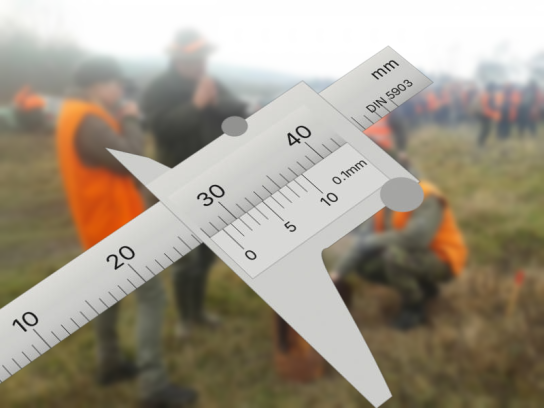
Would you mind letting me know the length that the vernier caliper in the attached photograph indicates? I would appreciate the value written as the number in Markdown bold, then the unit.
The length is **28.4** mm
